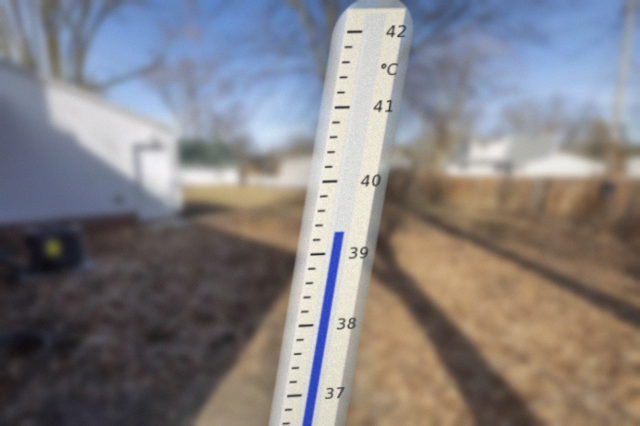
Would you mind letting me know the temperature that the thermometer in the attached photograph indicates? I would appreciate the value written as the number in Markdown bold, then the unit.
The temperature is **39.3** °C
